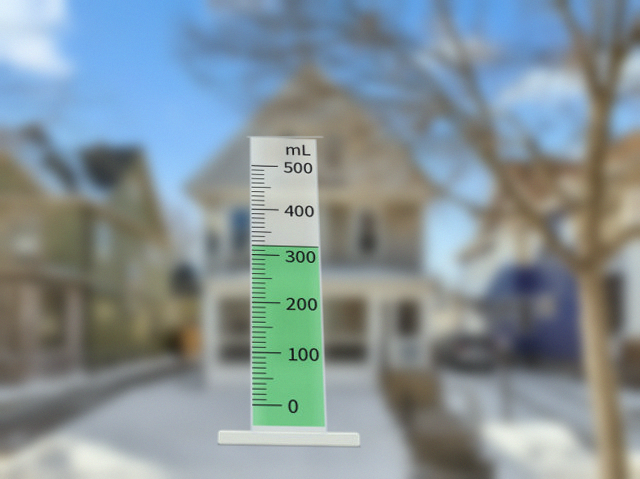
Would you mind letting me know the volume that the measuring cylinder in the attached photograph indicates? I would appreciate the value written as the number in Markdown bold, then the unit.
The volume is **320** mL
